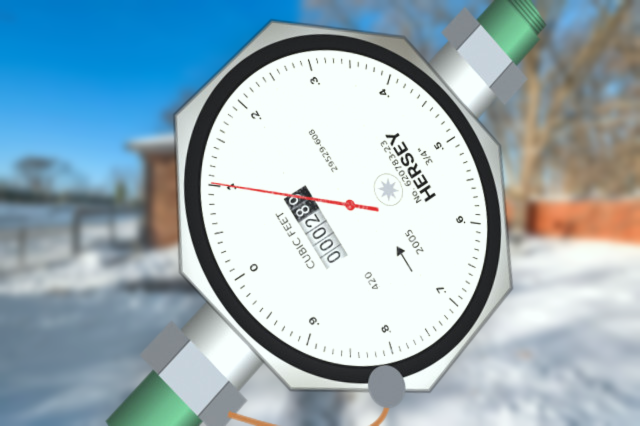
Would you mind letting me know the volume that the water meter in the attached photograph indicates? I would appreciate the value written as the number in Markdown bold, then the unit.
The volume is **289.10** ft³
